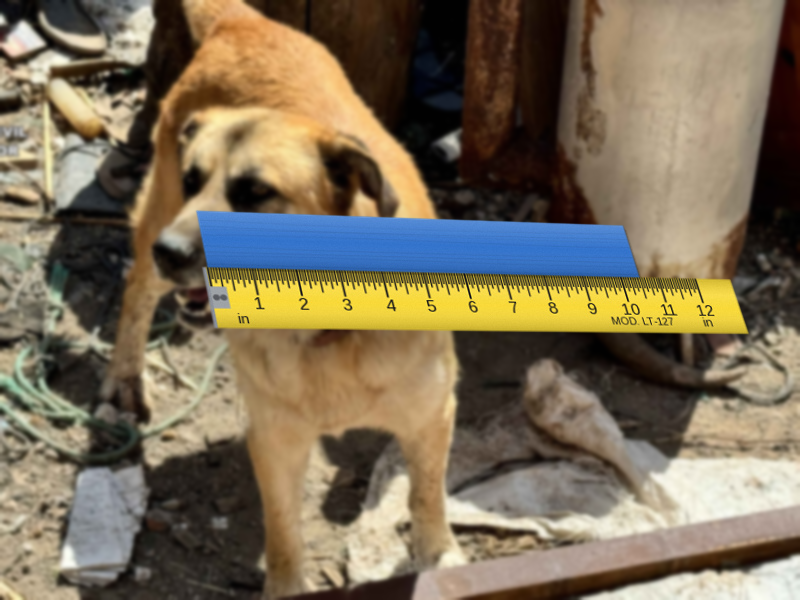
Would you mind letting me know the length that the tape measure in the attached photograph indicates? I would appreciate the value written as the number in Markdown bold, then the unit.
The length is **10.5** in
